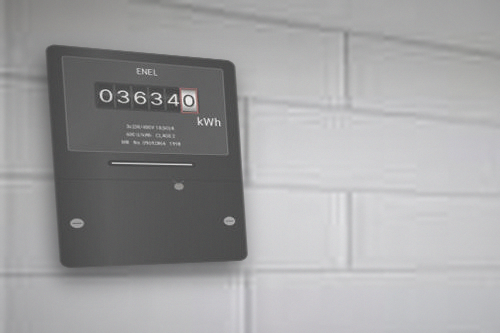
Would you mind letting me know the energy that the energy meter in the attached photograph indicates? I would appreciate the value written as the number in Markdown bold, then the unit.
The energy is **3634.0** kWh
